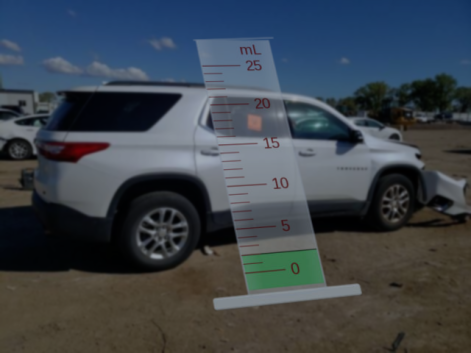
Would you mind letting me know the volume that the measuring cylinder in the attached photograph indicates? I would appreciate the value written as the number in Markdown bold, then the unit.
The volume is **2** mL
